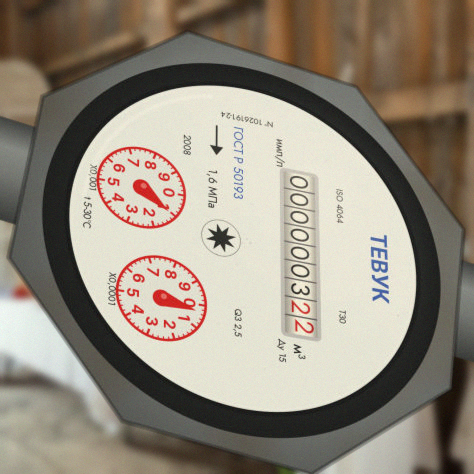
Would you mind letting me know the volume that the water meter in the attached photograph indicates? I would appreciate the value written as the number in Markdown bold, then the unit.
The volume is **3.2210** m³
